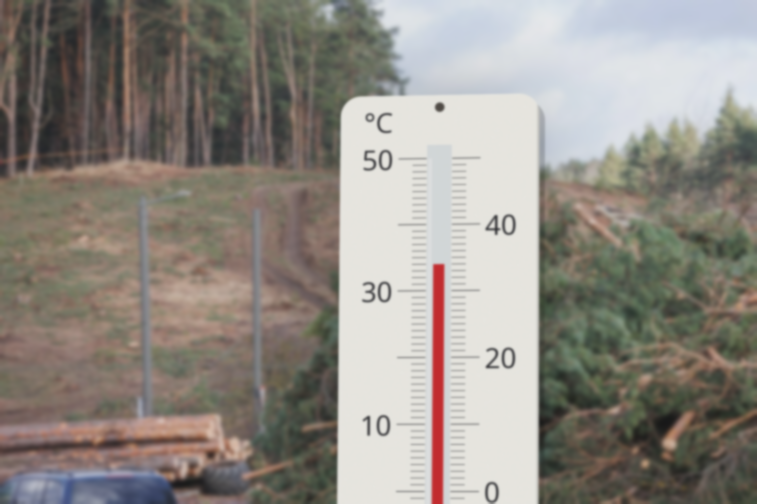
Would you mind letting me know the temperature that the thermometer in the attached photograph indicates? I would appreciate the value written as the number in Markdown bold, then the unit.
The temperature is **34** °C
